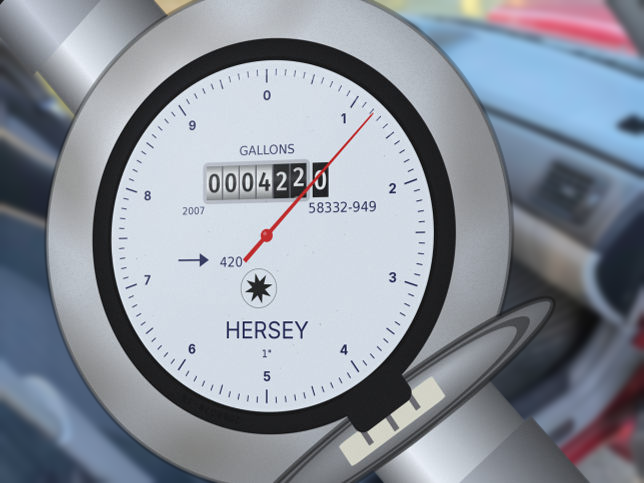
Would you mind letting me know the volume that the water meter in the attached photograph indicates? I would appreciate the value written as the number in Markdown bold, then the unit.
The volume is **4221.2** gal
